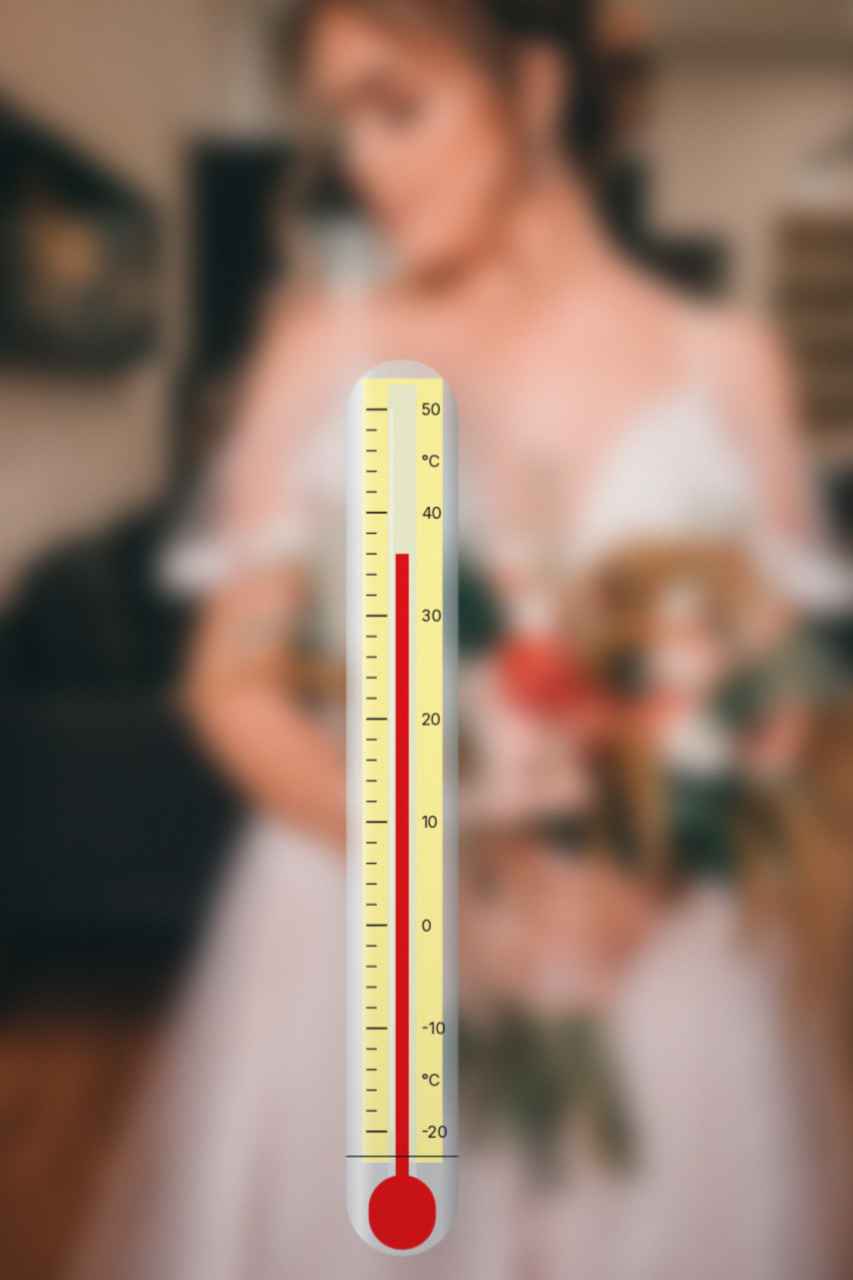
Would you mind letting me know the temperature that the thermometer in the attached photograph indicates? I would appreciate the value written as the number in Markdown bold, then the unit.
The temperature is **36** °C
